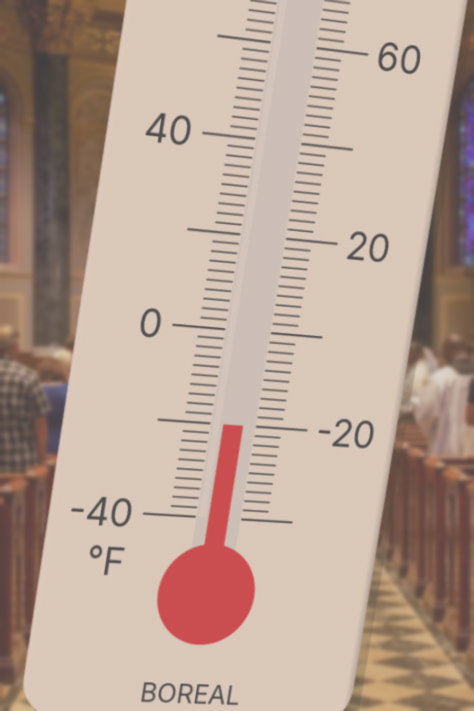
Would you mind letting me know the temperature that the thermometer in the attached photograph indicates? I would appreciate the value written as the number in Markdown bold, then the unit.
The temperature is **-20** °F
